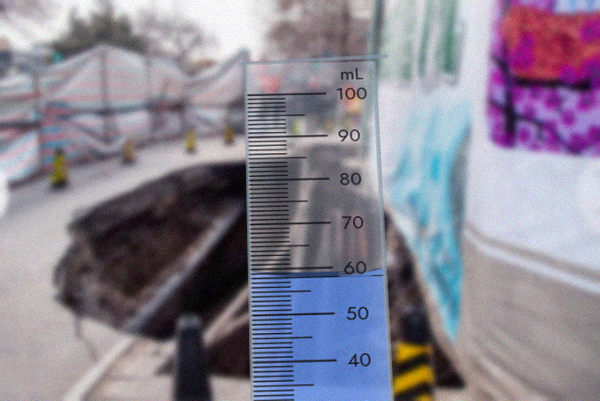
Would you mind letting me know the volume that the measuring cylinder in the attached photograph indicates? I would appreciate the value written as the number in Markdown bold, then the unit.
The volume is **58** mL
